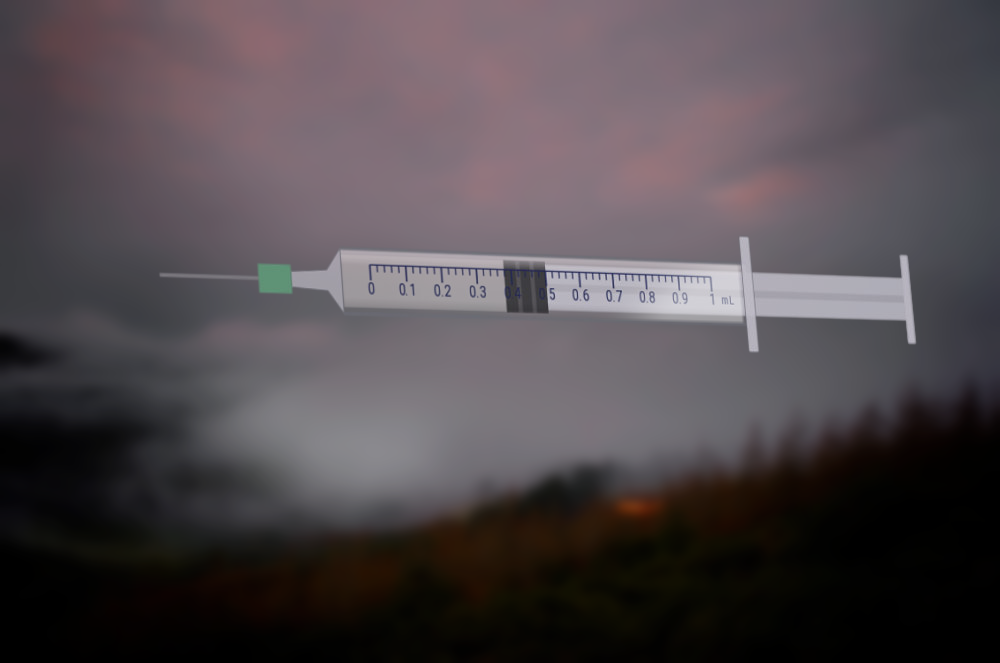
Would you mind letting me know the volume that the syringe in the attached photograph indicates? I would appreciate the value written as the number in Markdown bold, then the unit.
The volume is **0.38** mL
